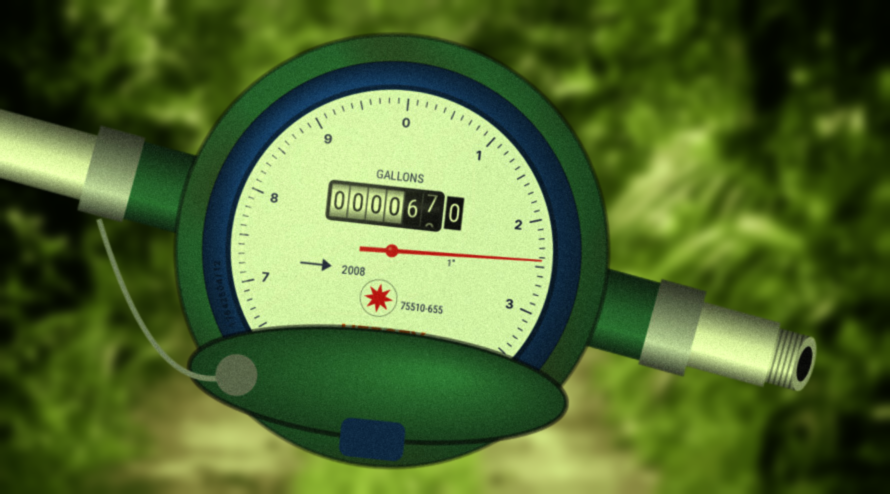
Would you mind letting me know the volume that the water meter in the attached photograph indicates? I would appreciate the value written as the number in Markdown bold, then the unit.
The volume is **672.4** gal
